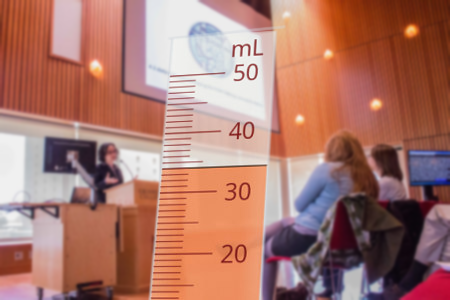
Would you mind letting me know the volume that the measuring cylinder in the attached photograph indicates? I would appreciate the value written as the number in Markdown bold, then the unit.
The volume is **34** mL
